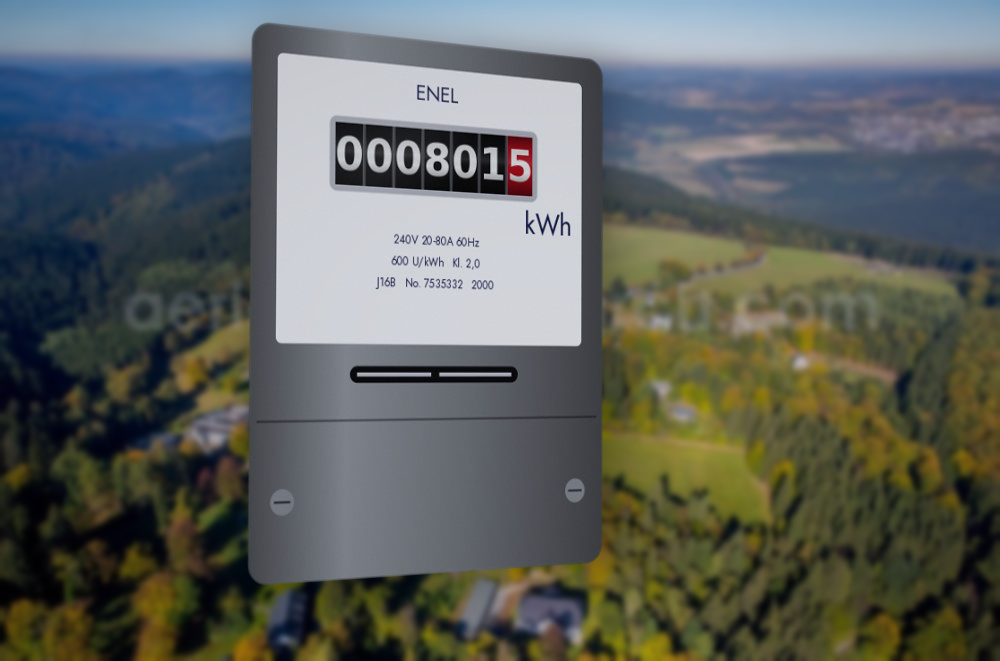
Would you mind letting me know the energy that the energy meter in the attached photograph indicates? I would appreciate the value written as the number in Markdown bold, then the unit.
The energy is **801.5** kWh
